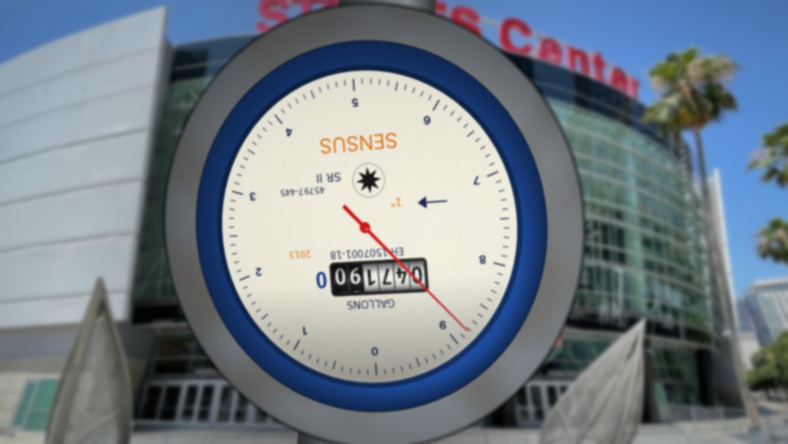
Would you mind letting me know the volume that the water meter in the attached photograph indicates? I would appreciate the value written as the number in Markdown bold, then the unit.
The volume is **471898.8** gal
